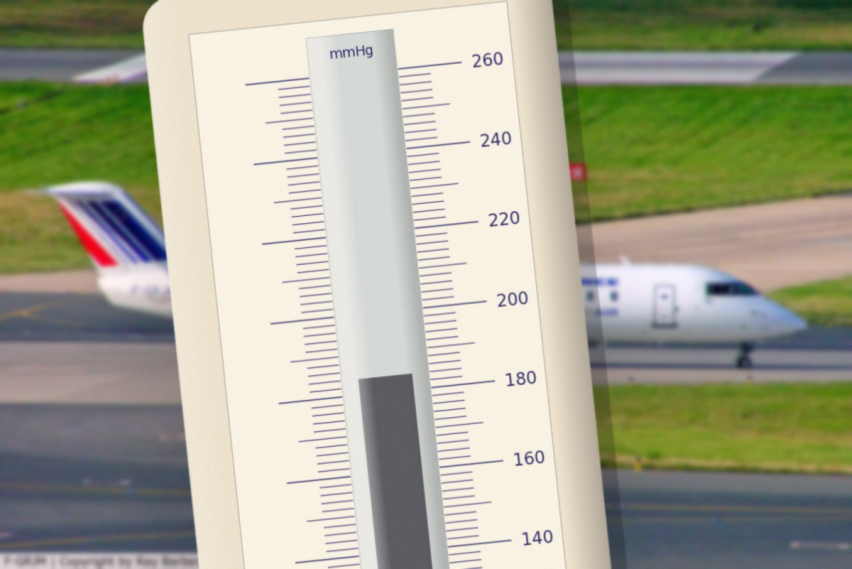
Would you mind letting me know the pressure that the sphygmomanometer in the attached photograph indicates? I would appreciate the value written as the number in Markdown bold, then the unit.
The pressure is **184** mmHg
